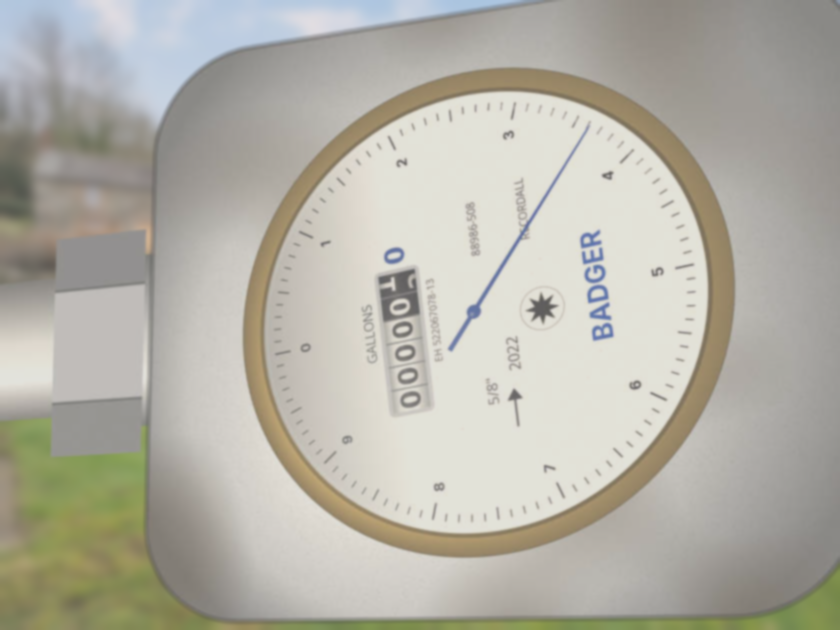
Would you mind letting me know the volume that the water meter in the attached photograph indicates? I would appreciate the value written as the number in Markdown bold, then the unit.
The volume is **13.6** gal
